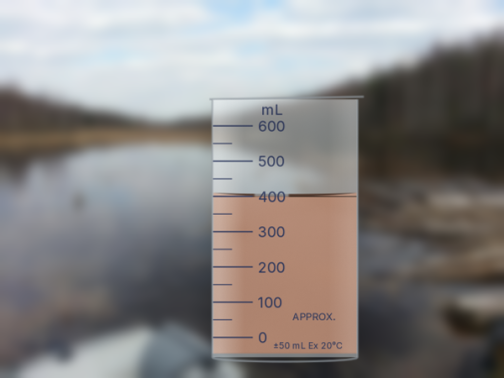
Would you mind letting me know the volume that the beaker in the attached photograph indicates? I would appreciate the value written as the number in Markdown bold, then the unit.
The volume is **400** mL
